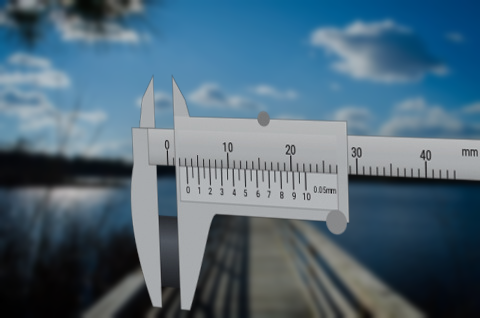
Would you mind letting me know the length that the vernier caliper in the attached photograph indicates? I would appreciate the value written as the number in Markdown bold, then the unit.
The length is **3.2** mm
